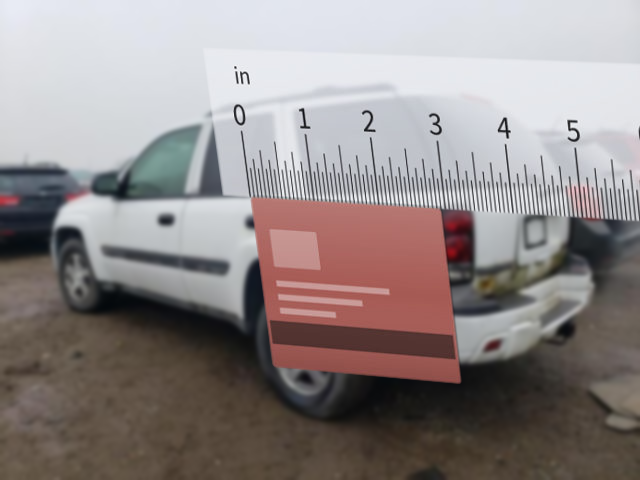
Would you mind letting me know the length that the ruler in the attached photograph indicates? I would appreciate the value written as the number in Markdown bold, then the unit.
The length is **2.9375** in
